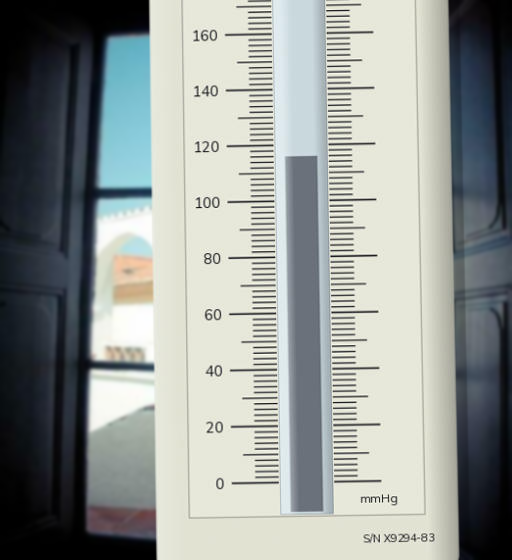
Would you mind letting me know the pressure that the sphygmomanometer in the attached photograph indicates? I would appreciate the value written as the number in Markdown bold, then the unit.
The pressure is **116** mmHg
